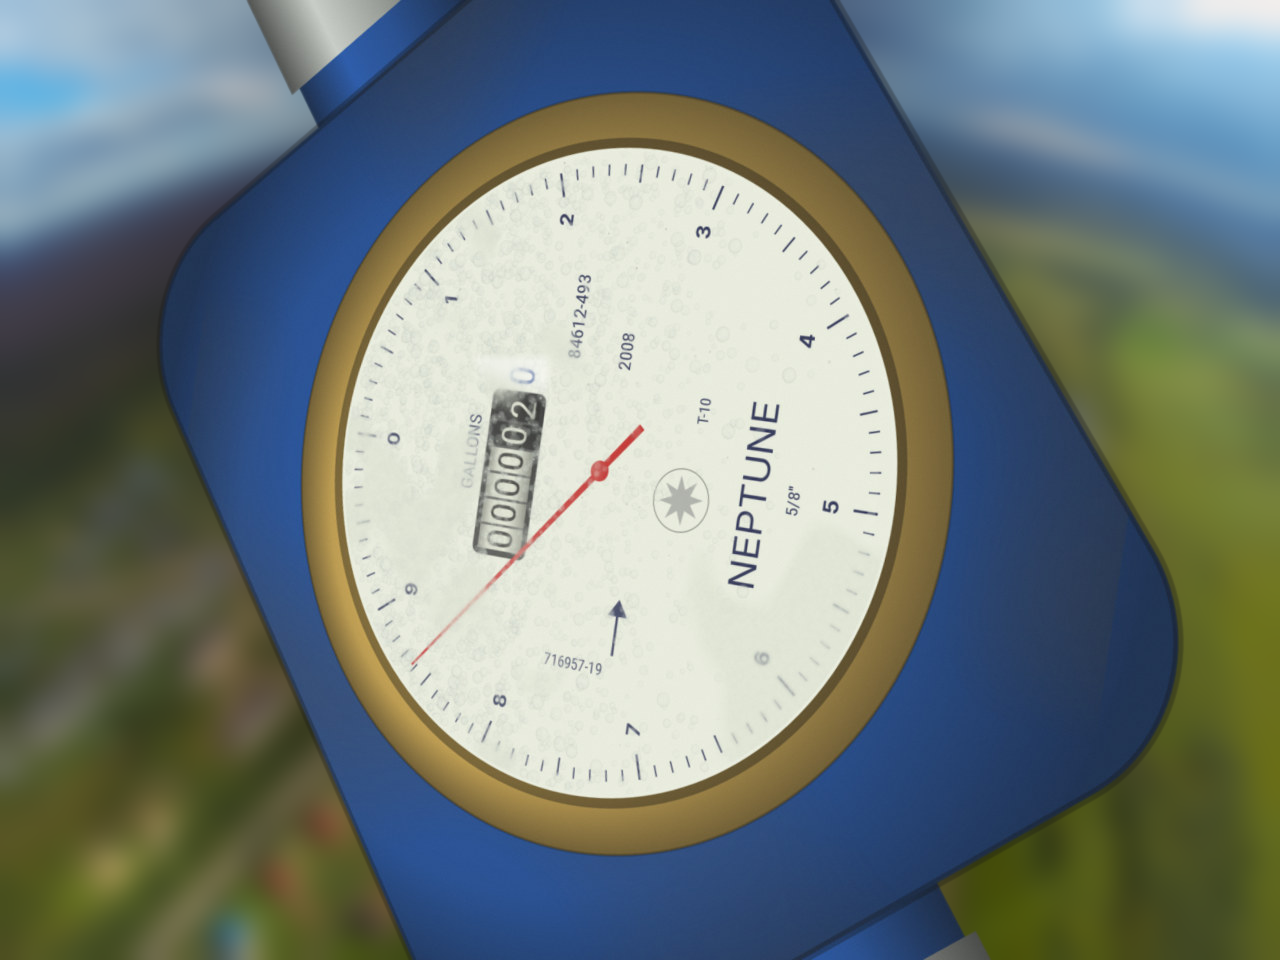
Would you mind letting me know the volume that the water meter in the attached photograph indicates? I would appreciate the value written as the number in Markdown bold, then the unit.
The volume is **18.6** gal
